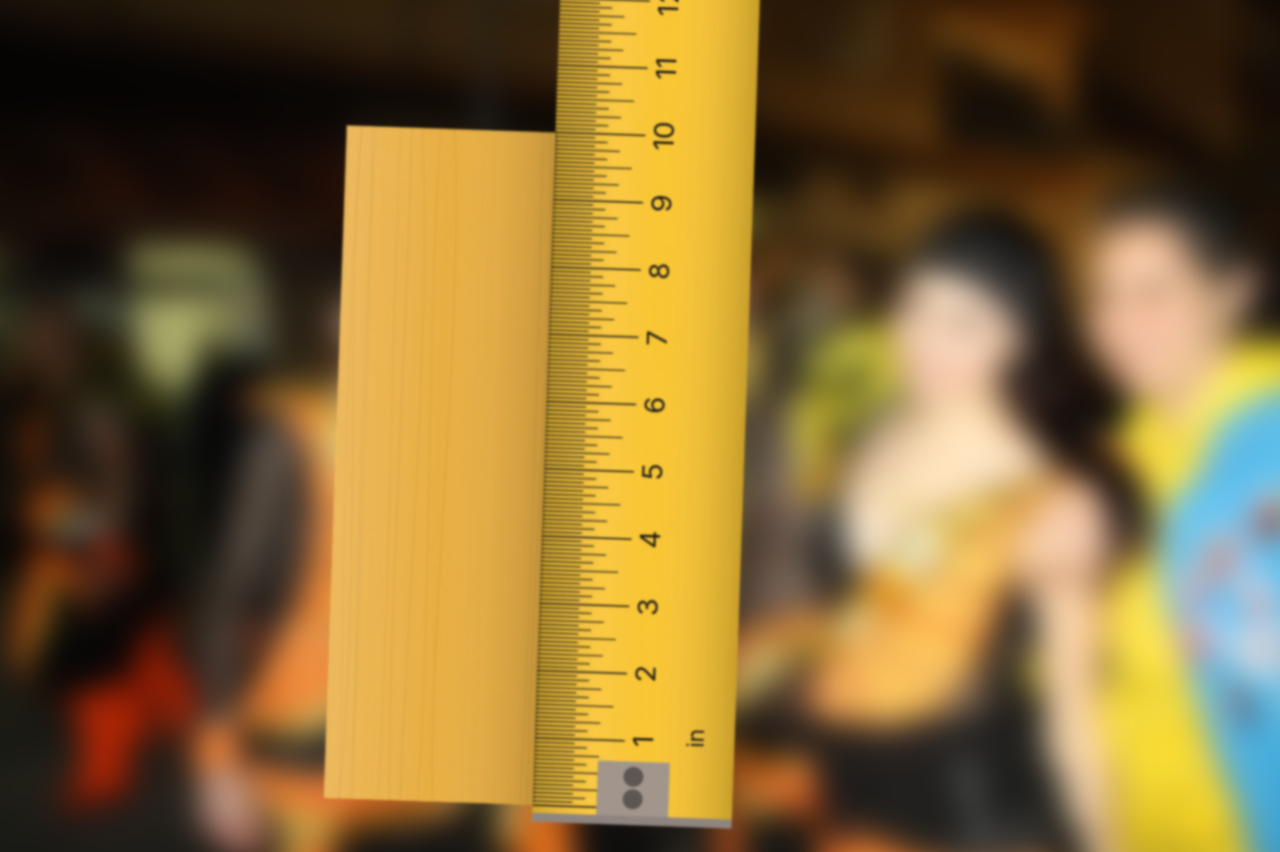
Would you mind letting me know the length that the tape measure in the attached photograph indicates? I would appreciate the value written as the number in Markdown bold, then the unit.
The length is **10** in
